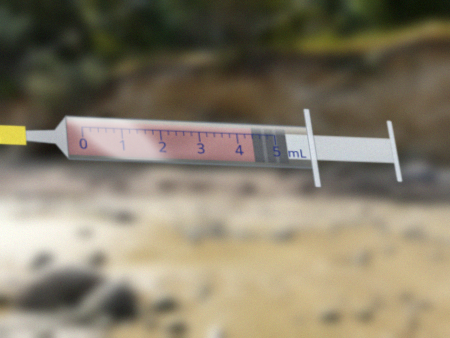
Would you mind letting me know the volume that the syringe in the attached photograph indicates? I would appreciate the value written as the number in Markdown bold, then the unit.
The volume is **4.4** mL
